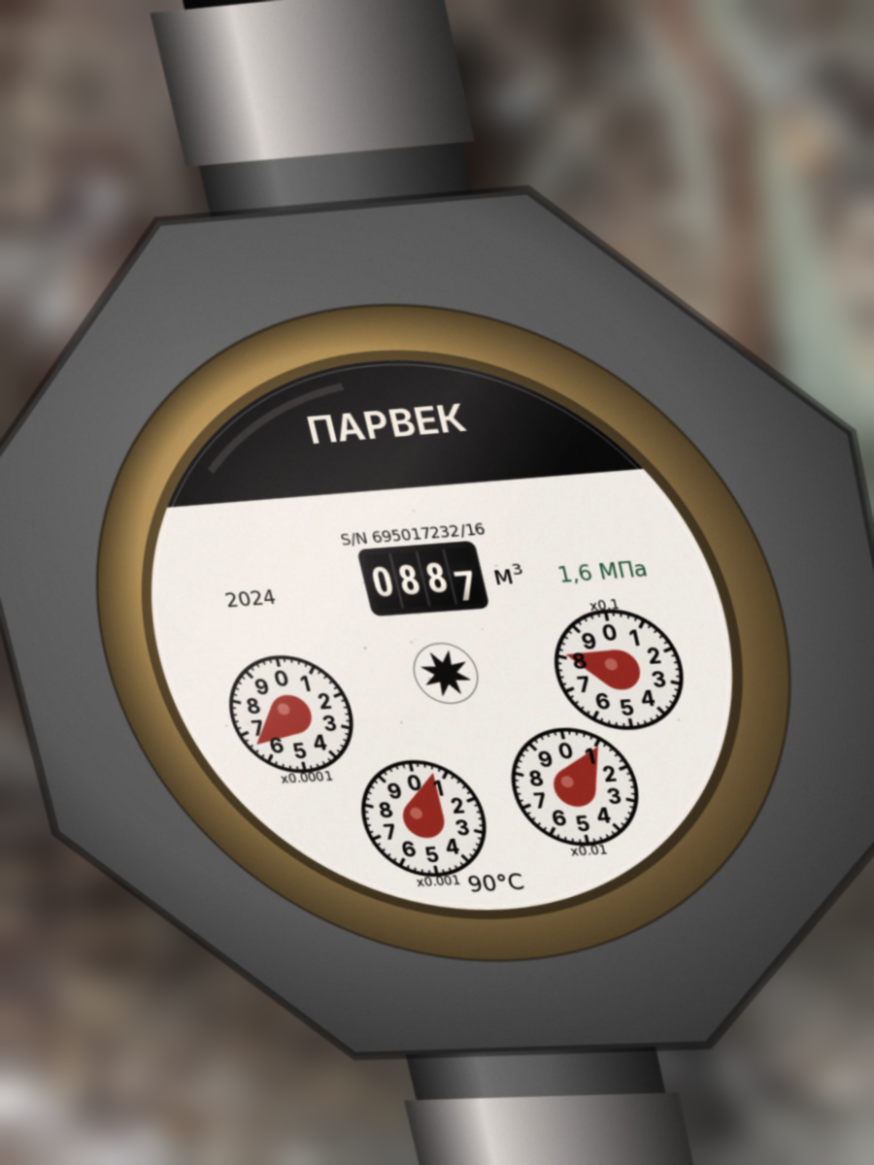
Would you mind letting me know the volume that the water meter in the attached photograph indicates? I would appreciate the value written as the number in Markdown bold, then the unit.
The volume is **886.8106** m³
